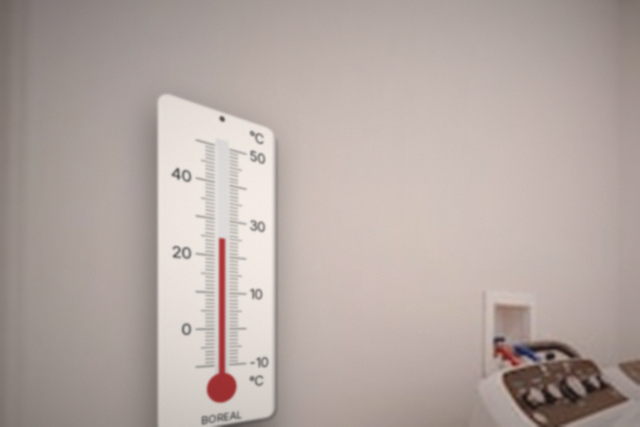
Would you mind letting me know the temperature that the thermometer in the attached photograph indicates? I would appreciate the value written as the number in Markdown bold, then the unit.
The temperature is **25** °C
